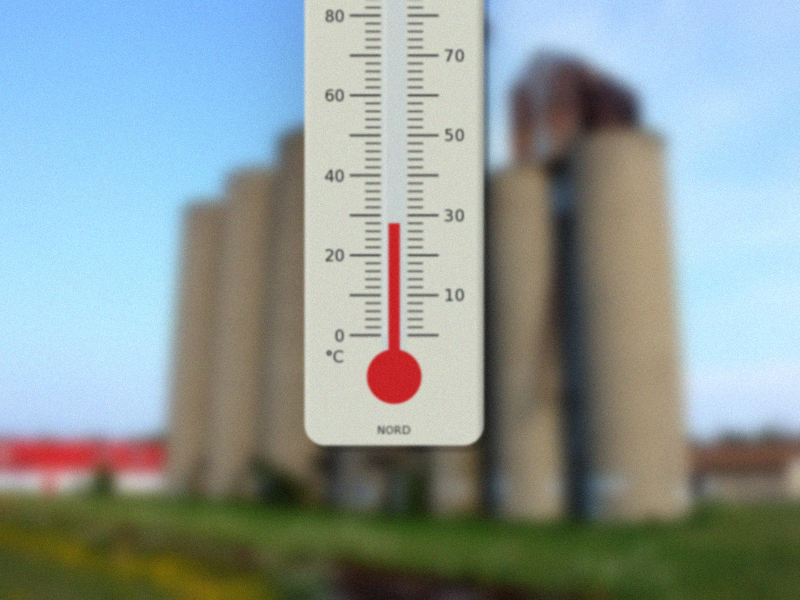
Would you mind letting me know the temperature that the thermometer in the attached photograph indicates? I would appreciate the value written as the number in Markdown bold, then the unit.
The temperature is **28** °C
